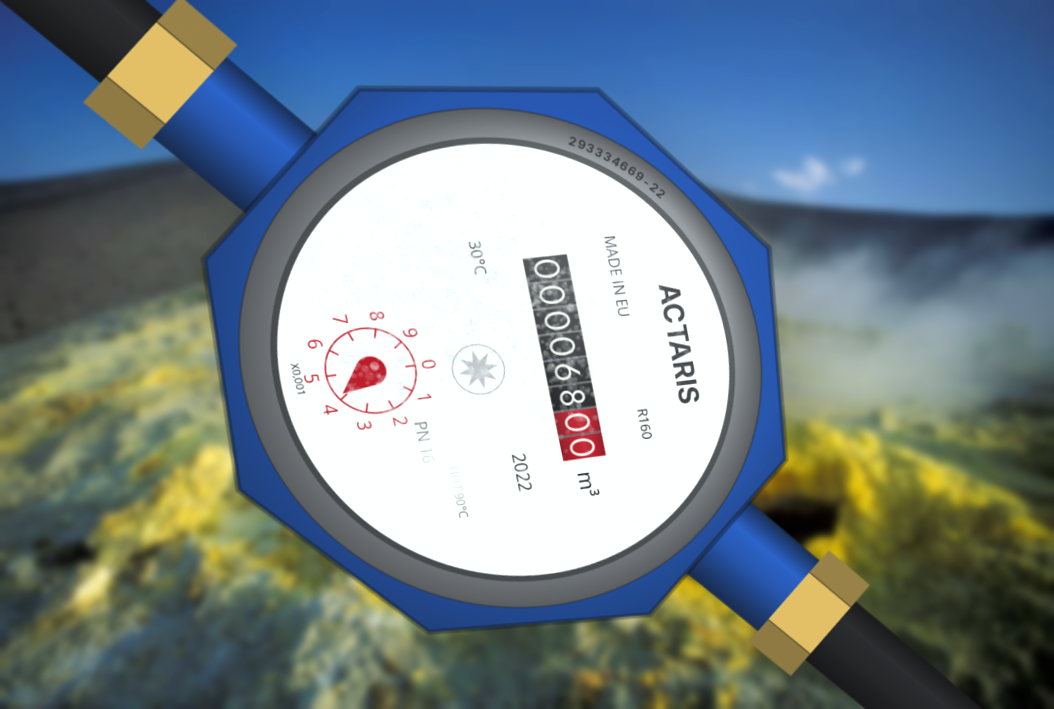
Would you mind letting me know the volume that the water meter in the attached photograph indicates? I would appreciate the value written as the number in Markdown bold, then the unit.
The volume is **68.004** m³
